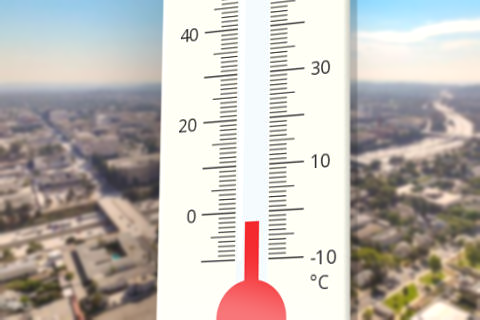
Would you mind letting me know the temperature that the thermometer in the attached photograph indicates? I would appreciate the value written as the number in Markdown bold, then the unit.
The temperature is **-2** °C
